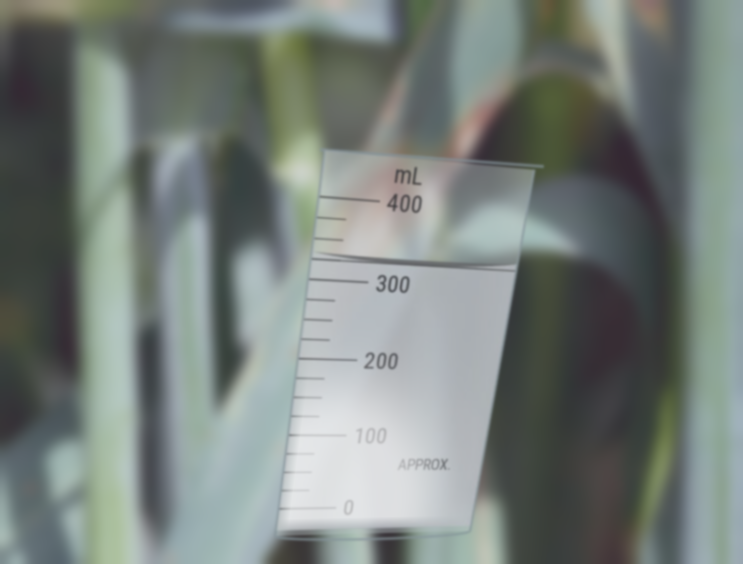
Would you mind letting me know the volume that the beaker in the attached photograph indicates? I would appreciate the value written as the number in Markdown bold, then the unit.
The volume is **325** mL
